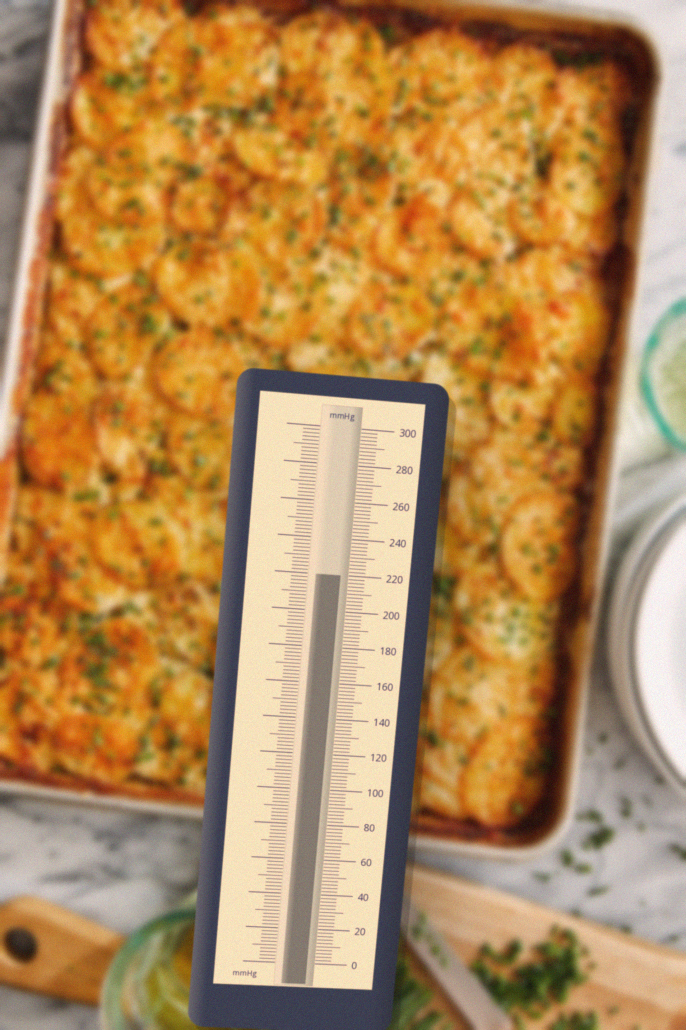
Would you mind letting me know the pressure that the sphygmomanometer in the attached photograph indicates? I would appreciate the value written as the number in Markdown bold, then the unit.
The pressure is **220** mmHg
